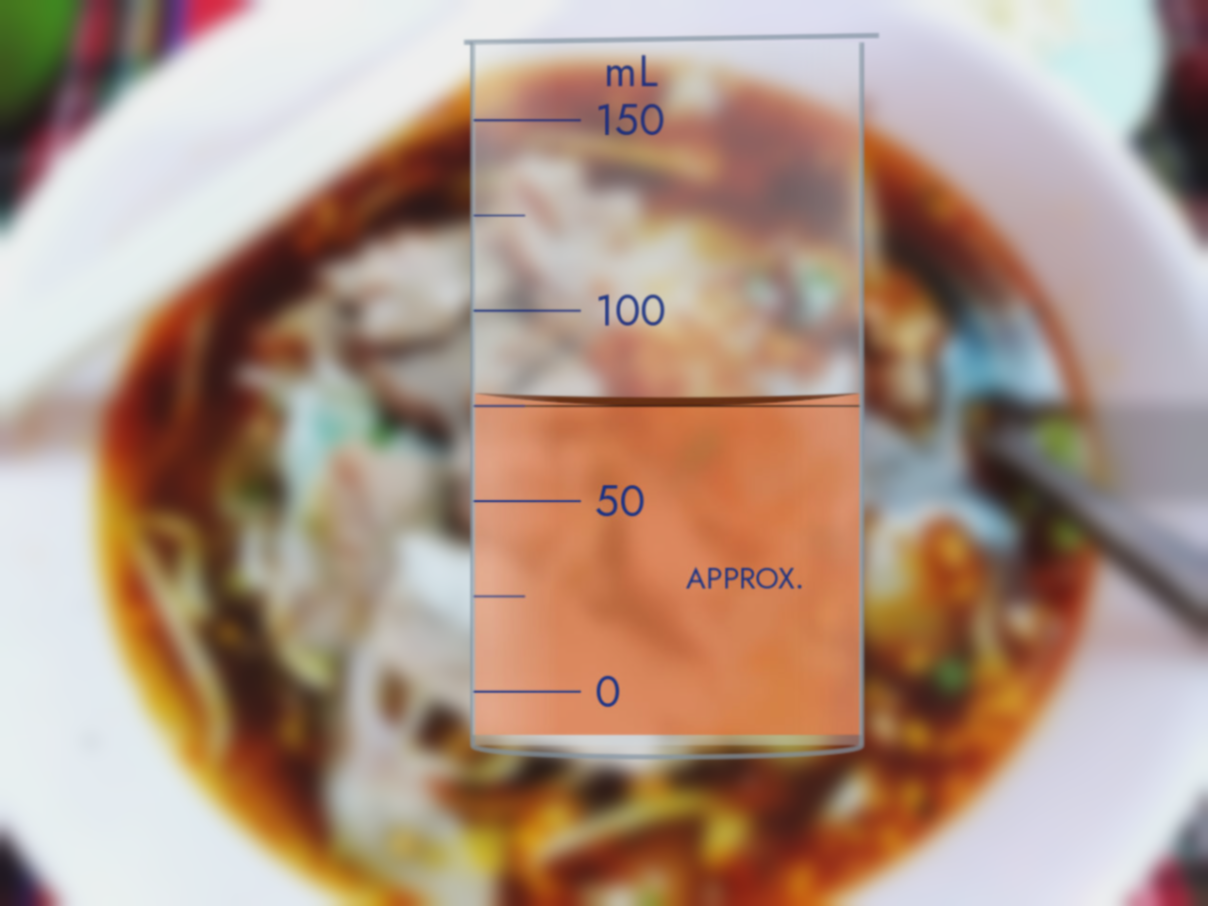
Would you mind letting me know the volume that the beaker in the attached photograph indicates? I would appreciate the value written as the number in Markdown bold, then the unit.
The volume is **75** mL
